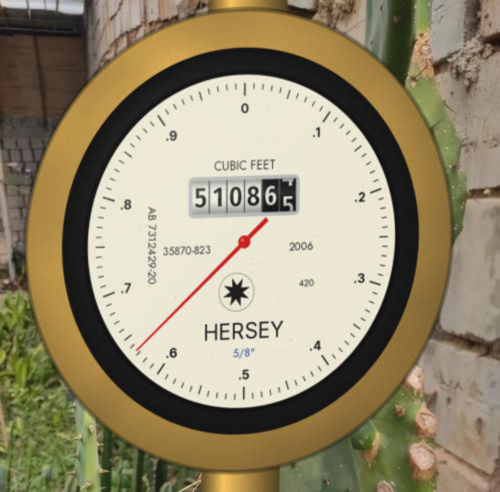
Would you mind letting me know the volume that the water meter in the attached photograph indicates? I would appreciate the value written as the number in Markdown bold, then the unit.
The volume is **510864.63** ft³
